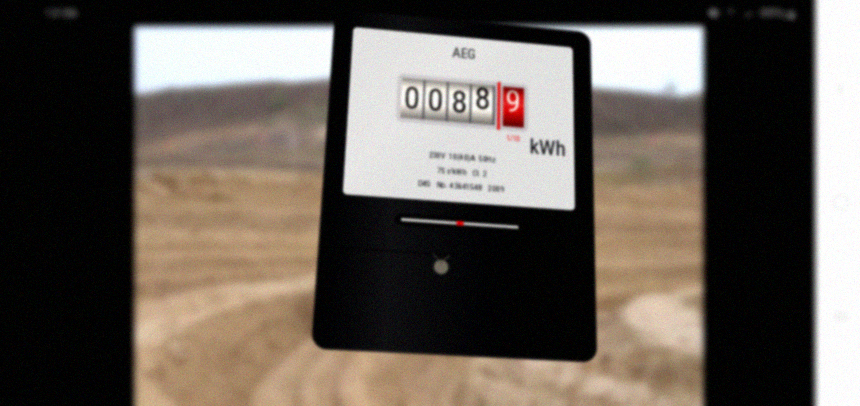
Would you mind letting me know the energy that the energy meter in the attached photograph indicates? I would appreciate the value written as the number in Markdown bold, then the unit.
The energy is **88.9** kWh
